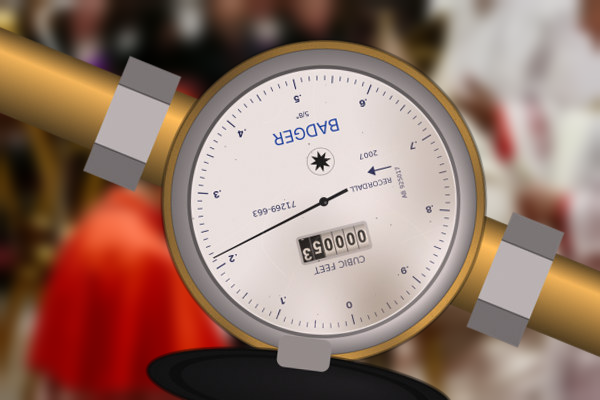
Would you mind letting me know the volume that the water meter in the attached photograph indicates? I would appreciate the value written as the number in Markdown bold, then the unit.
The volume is **53.21** ft³
